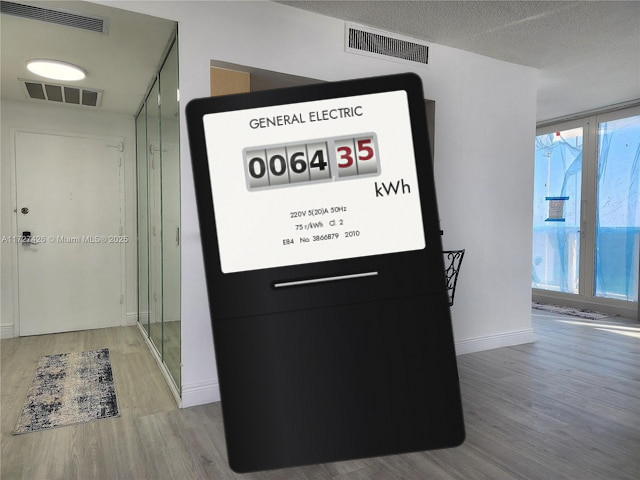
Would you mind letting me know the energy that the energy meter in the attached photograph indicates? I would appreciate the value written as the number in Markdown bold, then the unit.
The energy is **64.35** kWh
